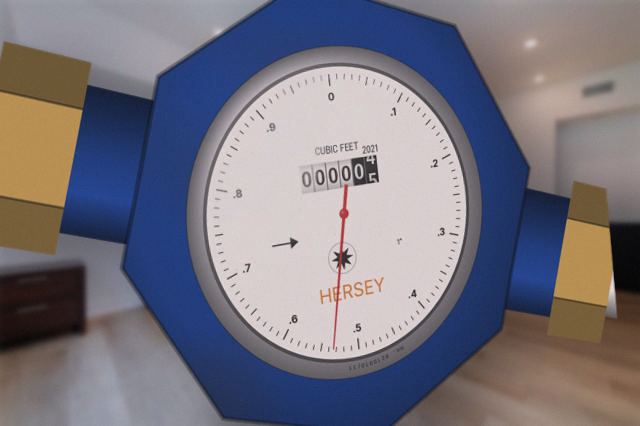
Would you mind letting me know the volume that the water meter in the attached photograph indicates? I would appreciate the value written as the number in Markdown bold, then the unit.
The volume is **4.53** ft³
